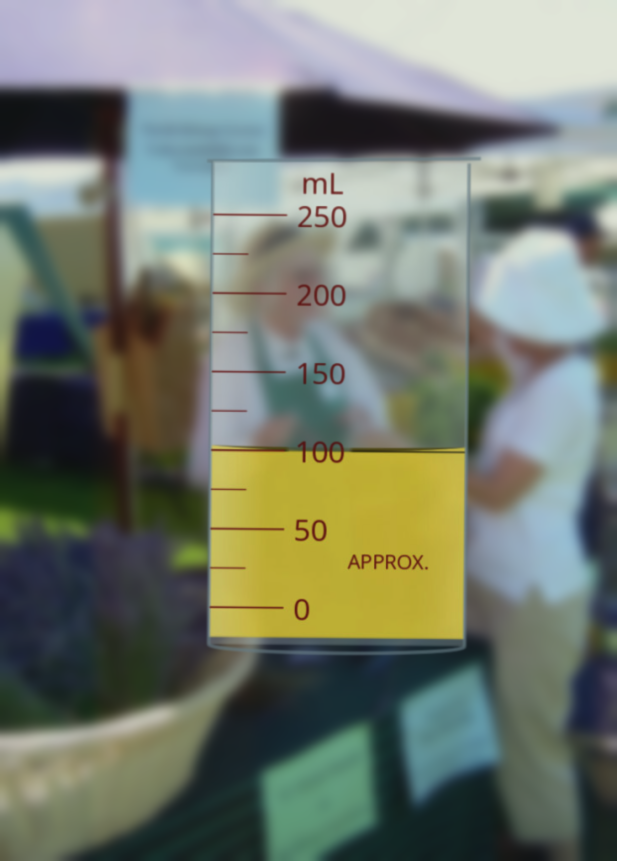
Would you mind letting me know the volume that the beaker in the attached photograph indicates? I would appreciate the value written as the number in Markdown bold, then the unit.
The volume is **100** mL
